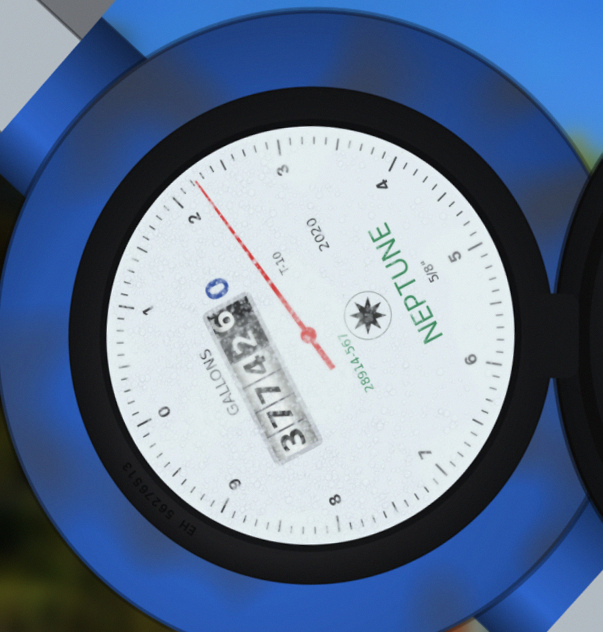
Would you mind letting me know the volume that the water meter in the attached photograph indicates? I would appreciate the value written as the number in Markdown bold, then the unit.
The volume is **3774262.2** gal
